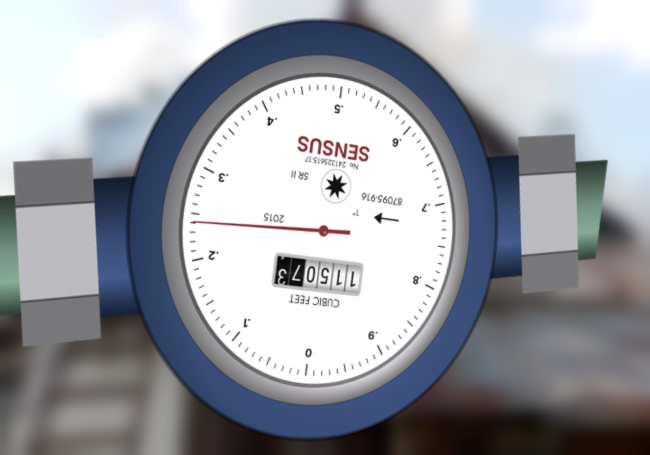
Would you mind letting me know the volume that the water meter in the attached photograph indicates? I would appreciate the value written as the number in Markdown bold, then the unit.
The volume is **115073.24** ft³
